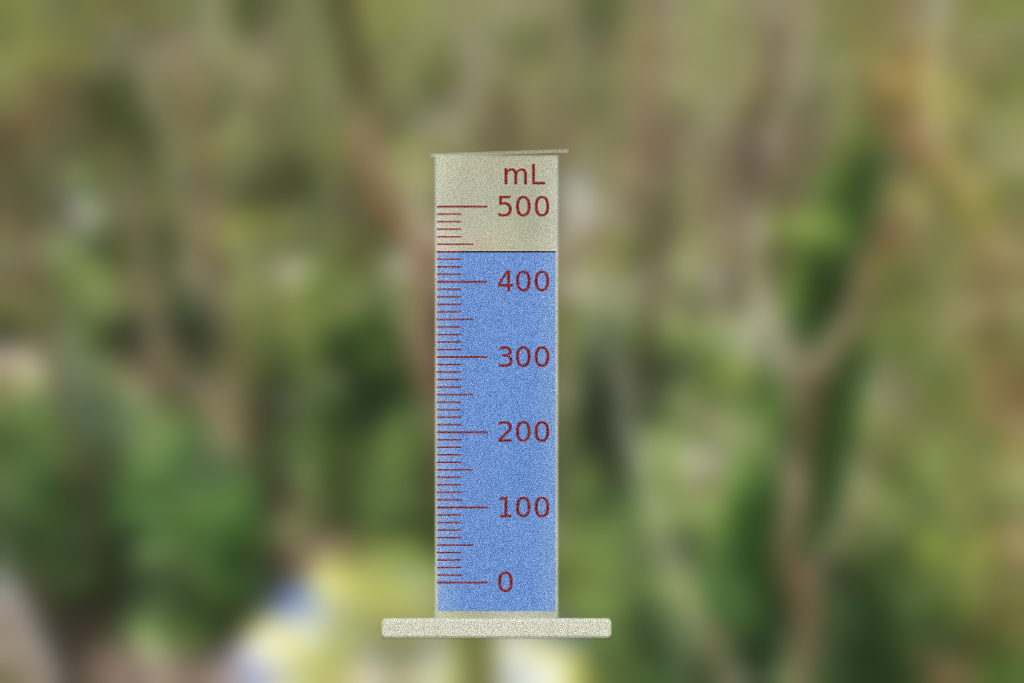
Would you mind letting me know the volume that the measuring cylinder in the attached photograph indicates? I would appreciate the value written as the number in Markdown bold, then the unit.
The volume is **440** mL
